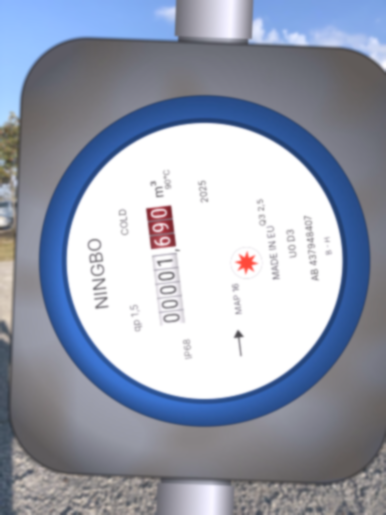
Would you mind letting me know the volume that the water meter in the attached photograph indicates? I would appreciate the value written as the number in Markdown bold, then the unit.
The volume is **1.690** m³
